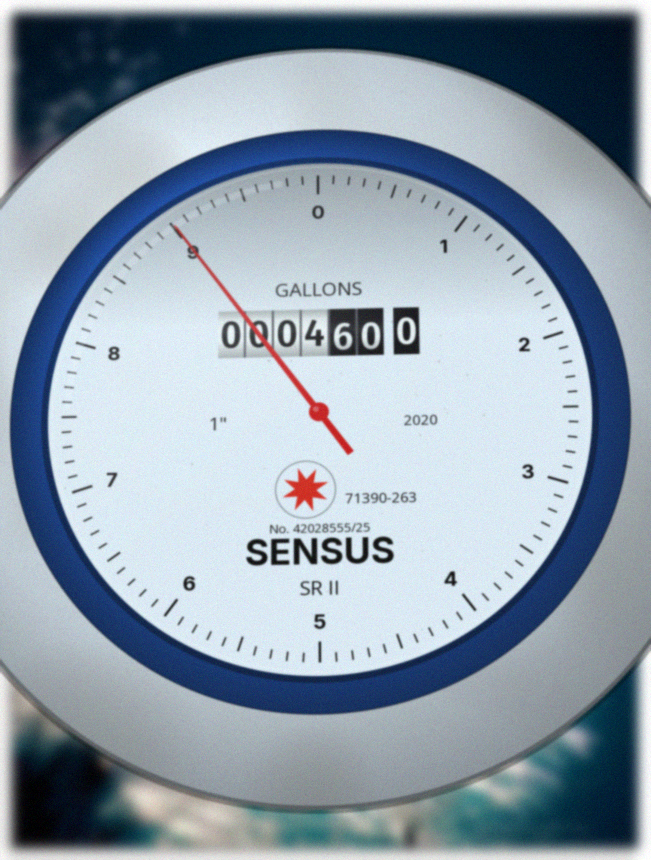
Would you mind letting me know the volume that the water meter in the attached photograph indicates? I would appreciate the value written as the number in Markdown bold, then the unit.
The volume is **4599.0** gal
